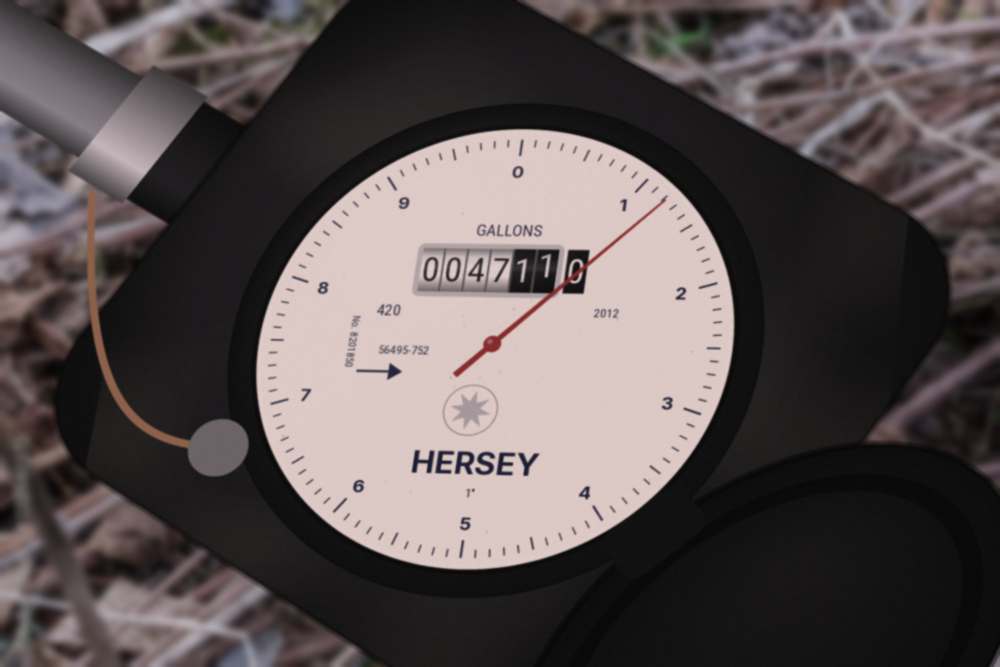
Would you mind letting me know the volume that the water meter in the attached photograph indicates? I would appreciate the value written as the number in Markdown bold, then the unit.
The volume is **47111.2** gal
